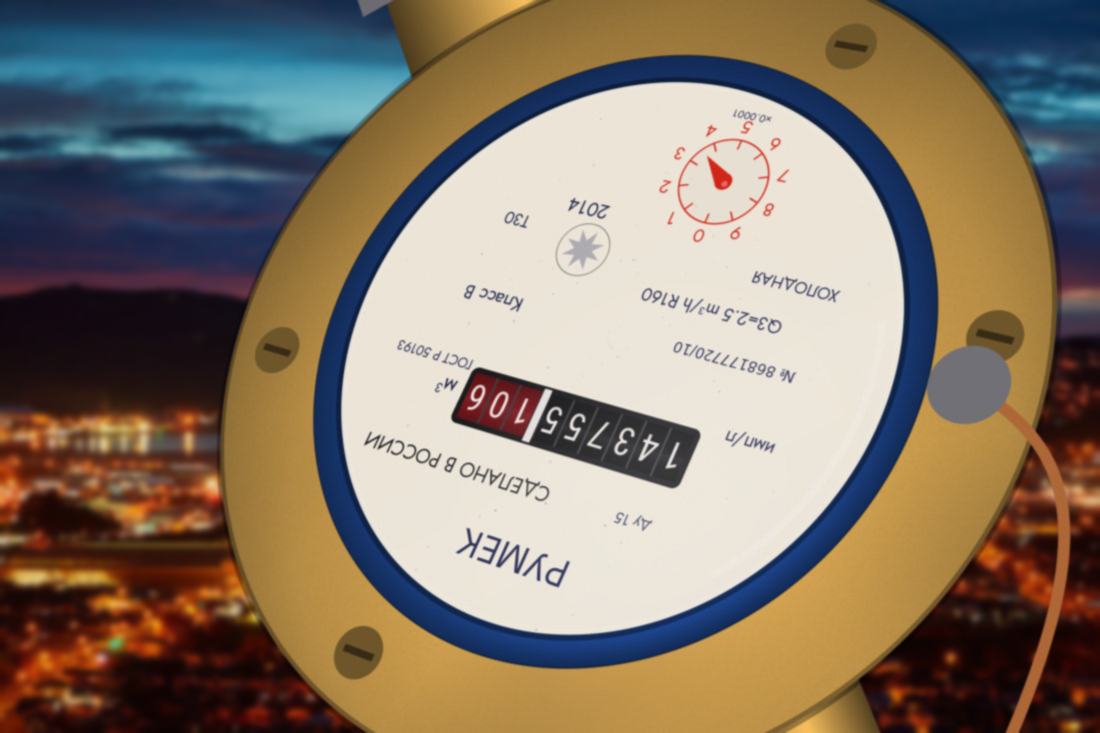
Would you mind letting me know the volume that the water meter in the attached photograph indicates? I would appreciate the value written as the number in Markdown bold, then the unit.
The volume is **143755.1063** m³
